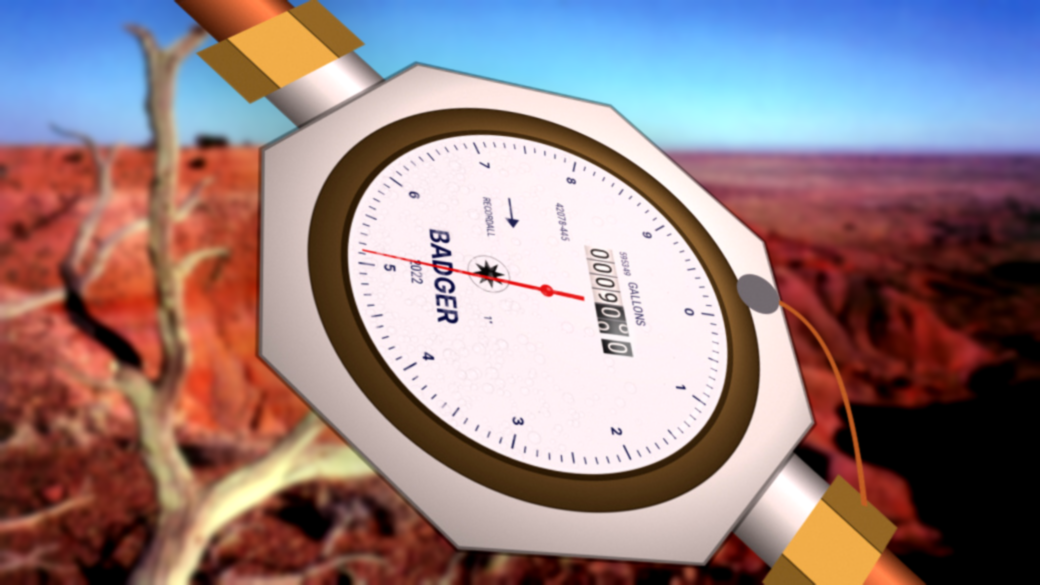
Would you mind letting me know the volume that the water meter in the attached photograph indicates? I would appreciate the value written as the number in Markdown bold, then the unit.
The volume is **9085.1** gal
